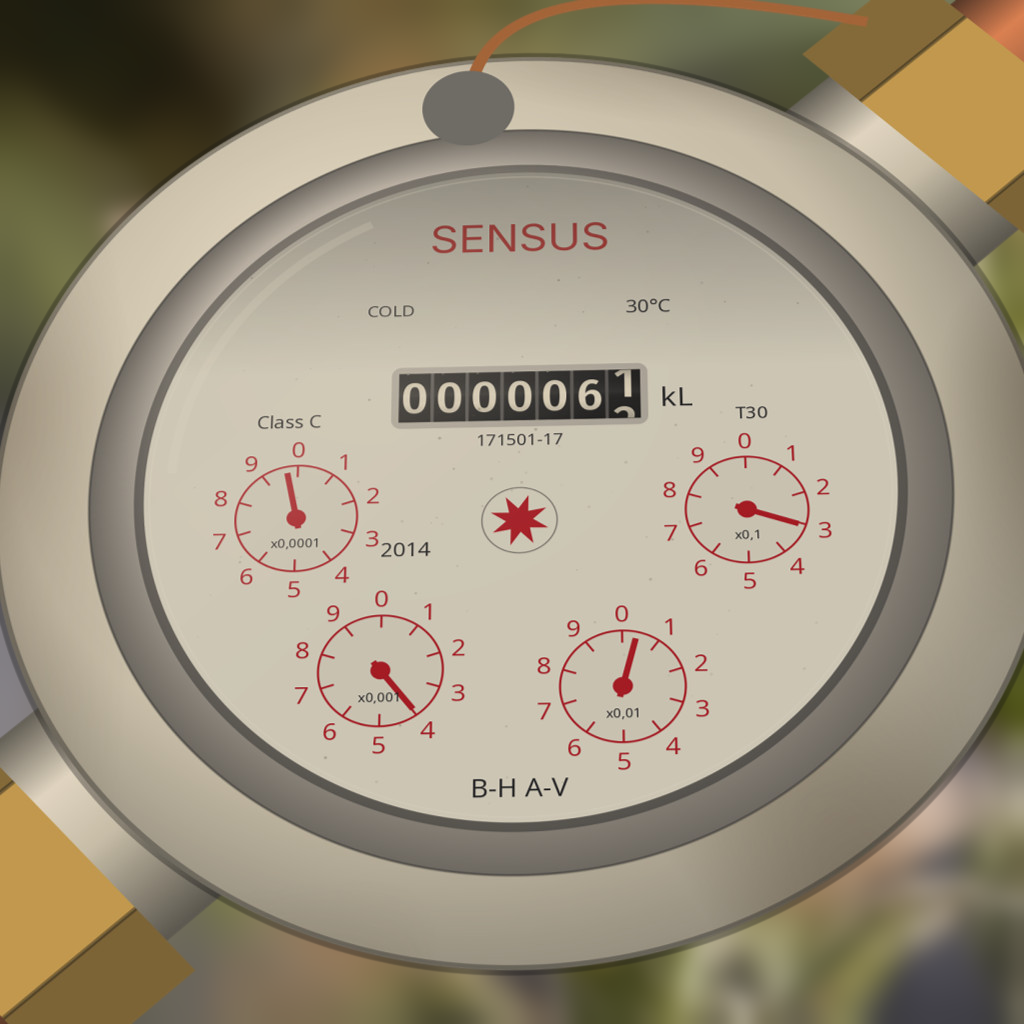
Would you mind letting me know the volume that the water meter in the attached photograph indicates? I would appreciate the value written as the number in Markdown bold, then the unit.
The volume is **61.3039** kL
